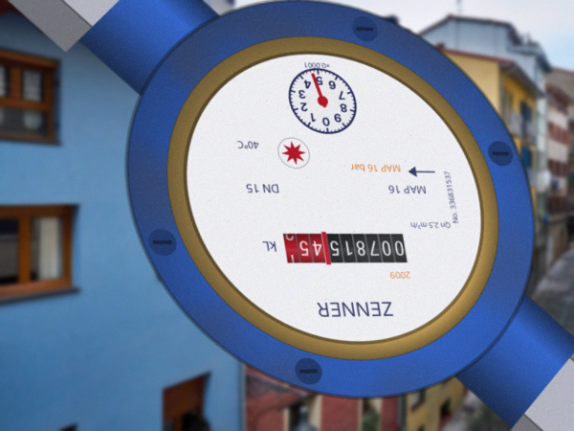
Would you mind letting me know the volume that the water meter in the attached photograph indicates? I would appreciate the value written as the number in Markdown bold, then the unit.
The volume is **7815.4514** kL
